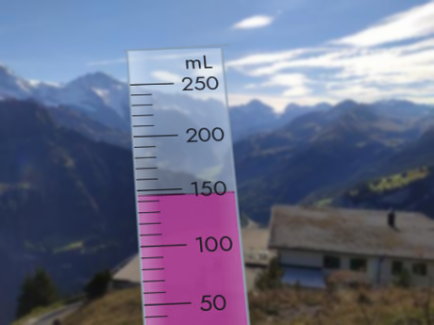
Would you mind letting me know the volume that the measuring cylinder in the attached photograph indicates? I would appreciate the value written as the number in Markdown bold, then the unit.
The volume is **145** mL
